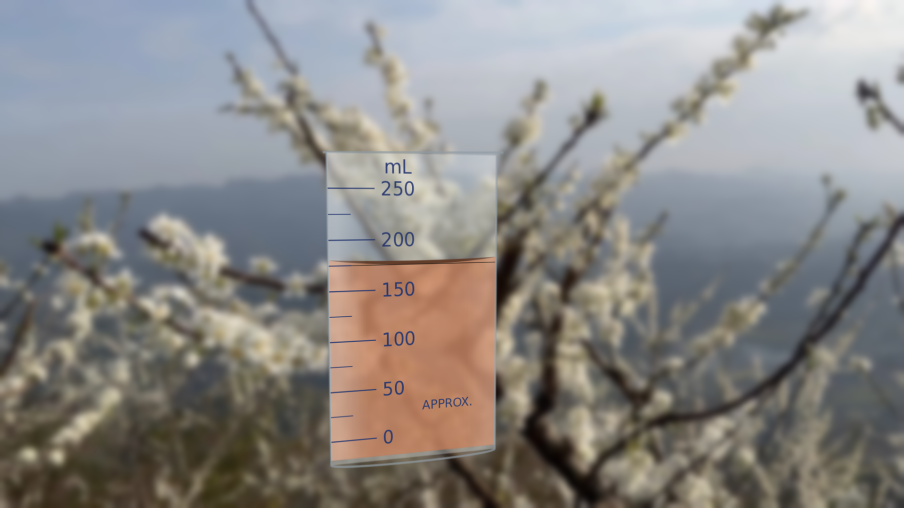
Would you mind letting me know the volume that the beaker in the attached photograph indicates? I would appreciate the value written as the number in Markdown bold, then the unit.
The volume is **175** mL
